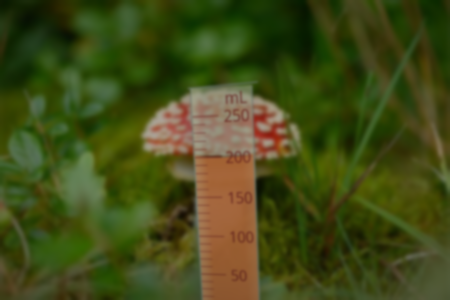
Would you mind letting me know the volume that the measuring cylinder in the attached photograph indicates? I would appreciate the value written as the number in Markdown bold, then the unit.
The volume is **200** mL
